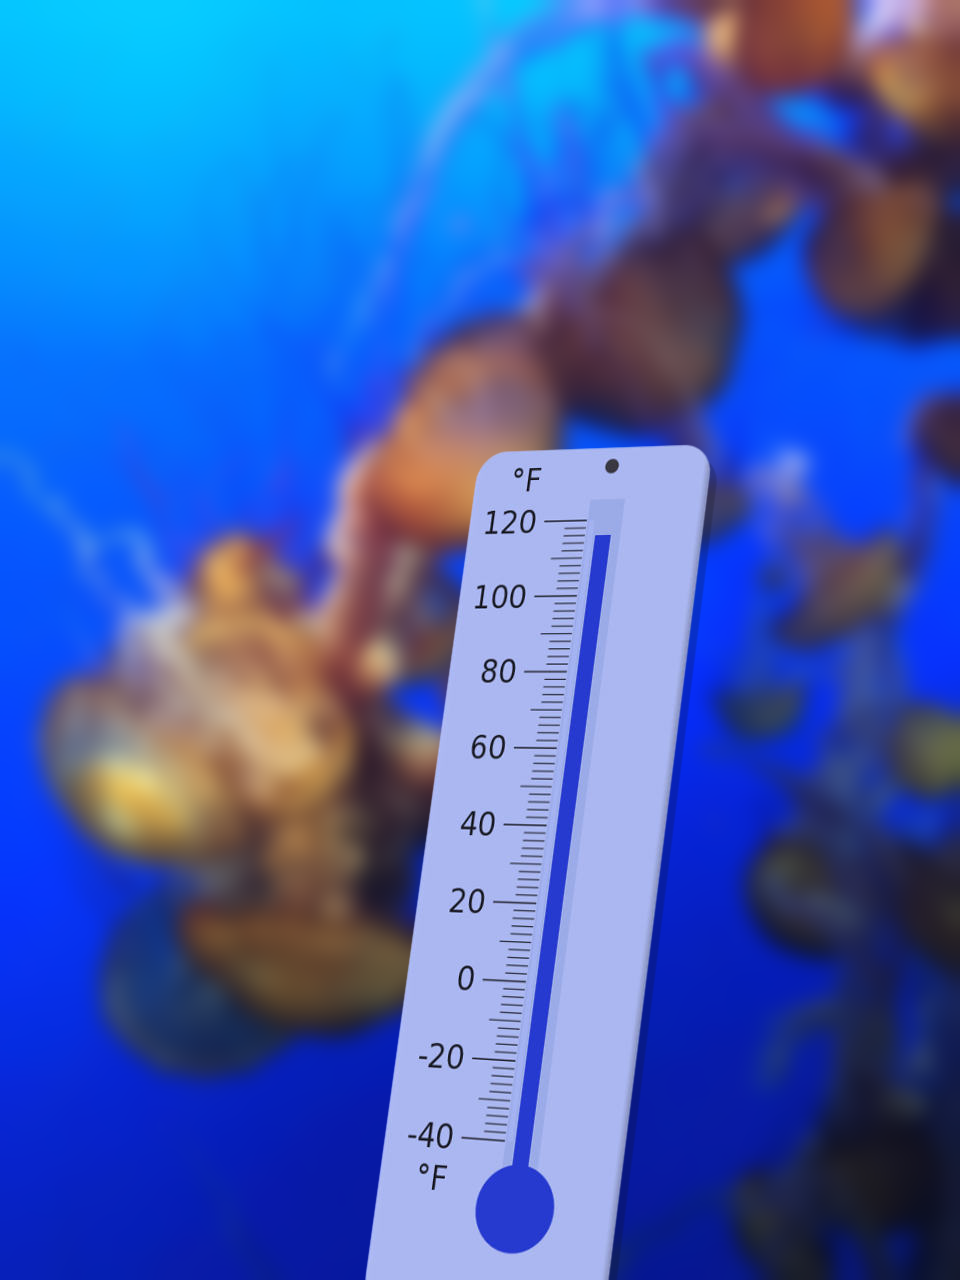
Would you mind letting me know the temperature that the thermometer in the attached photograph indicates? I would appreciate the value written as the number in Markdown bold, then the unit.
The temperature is **116** °F
